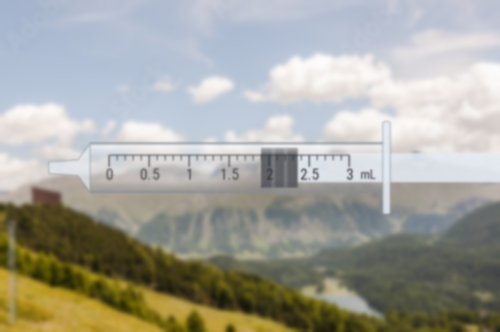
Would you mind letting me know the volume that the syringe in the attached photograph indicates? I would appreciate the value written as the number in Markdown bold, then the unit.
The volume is **1.9** mL
